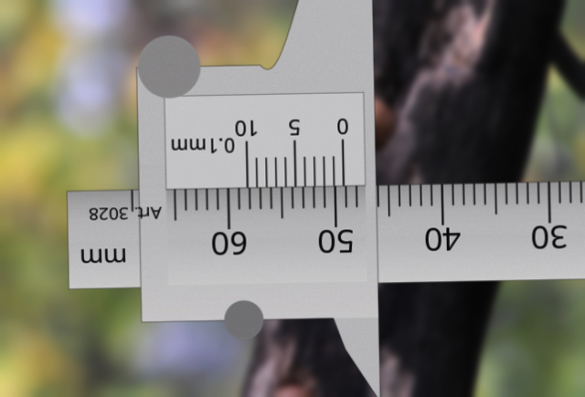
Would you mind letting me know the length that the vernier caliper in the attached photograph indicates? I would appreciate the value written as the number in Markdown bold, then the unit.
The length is **49.2** mm
